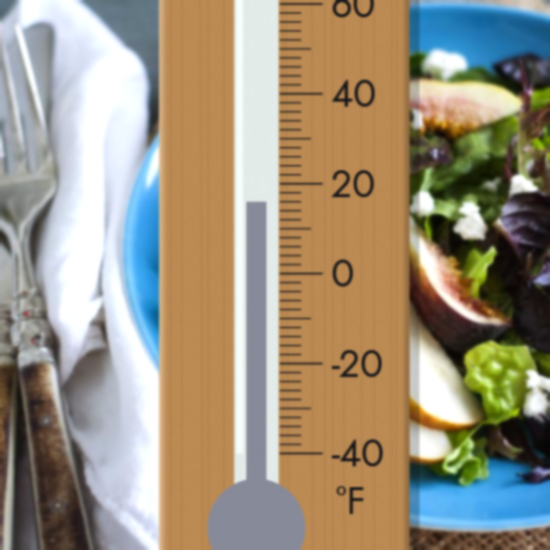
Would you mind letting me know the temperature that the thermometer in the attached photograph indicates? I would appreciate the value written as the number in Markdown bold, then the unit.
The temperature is **16** °F
